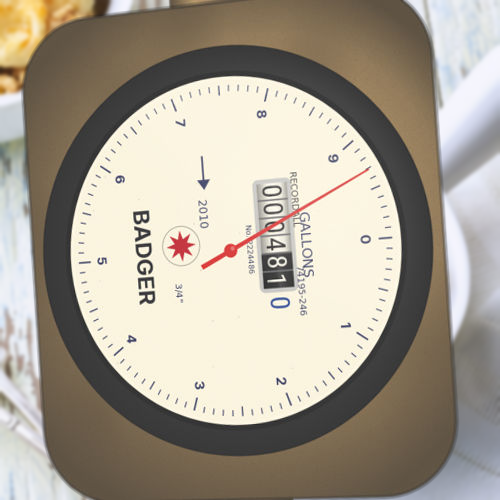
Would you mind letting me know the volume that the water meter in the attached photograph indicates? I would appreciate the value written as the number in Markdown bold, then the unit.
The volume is **4809.3** gal
